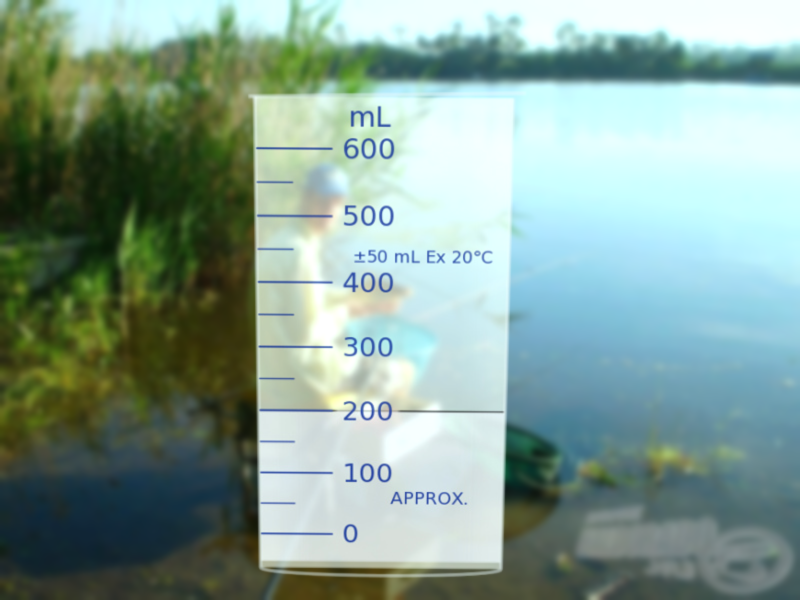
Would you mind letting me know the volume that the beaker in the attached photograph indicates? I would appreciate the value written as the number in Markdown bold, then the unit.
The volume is **200** mL
